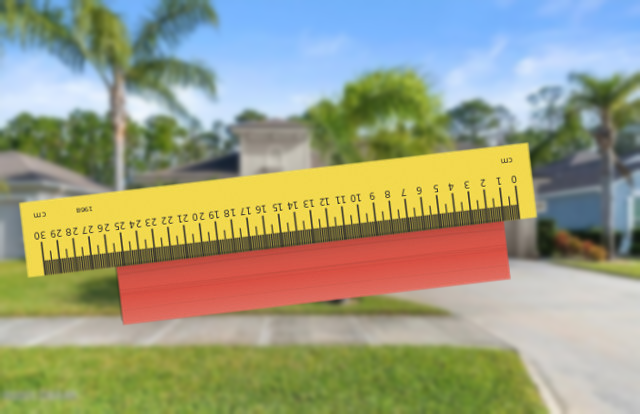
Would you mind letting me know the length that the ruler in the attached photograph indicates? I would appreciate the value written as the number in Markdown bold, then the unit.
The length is **24.5** cm
